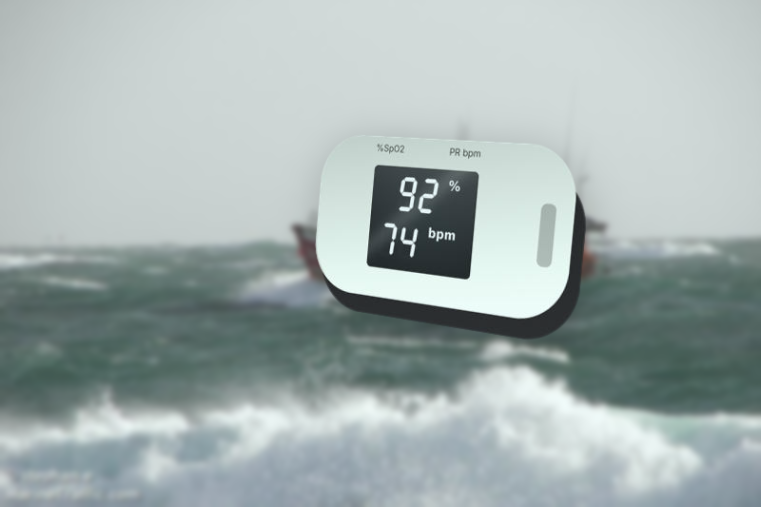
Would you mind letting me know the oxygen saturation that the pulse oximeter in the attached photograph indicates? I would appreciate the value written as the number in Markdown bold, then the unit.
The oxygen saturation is **92** %
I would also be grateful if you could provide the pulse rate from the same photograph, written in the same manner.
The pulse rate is **74** bpm
